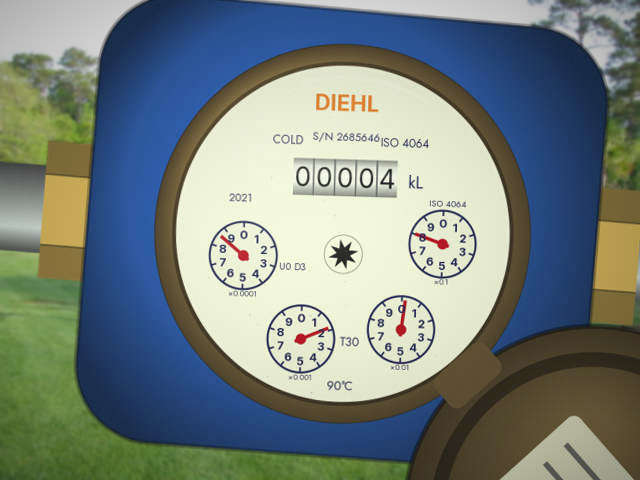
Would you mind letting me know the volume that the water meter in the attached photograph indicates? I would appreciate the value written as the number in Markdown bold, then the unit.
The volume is **4.8018** kL
